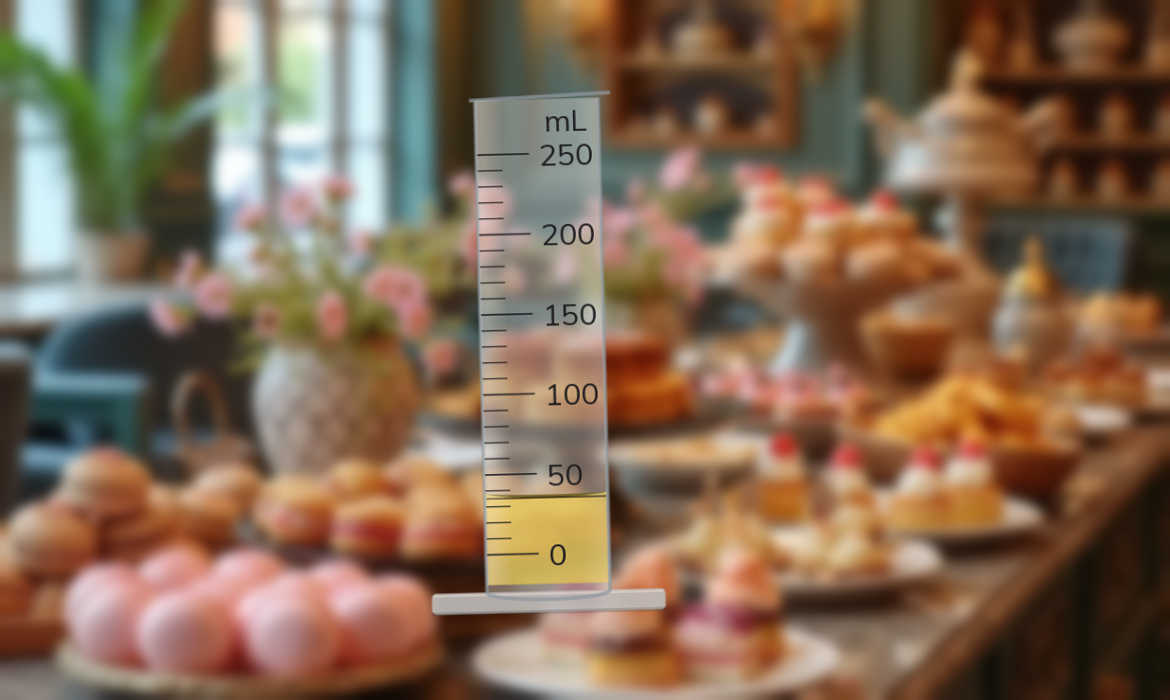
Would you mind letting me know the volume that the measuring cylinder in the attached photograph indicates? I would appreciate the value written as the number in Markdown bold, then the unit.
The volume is **35** mL
